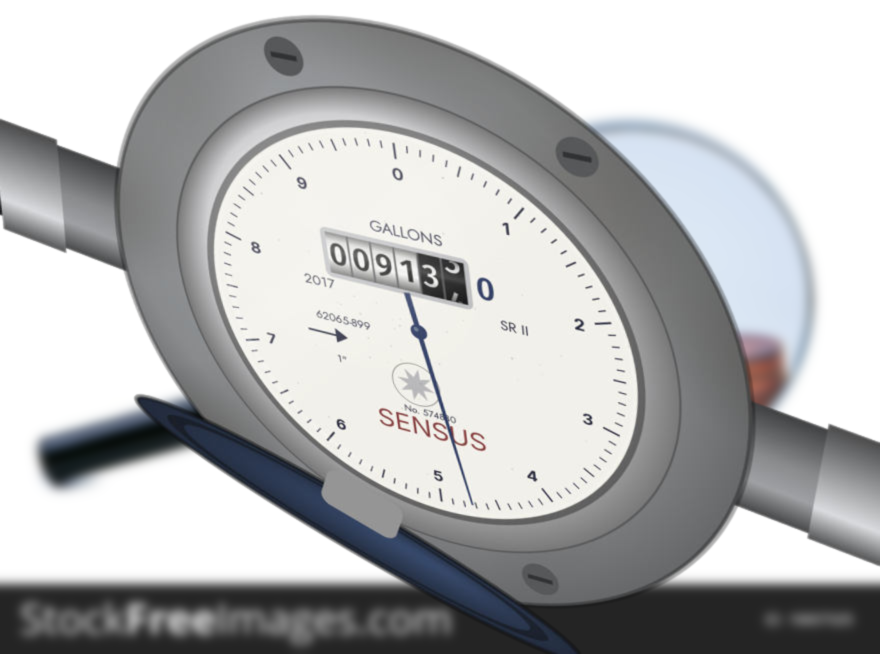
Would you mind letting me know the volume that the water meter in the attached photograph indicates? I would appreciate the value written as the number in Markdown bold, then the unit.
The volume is **91334.7** gal
